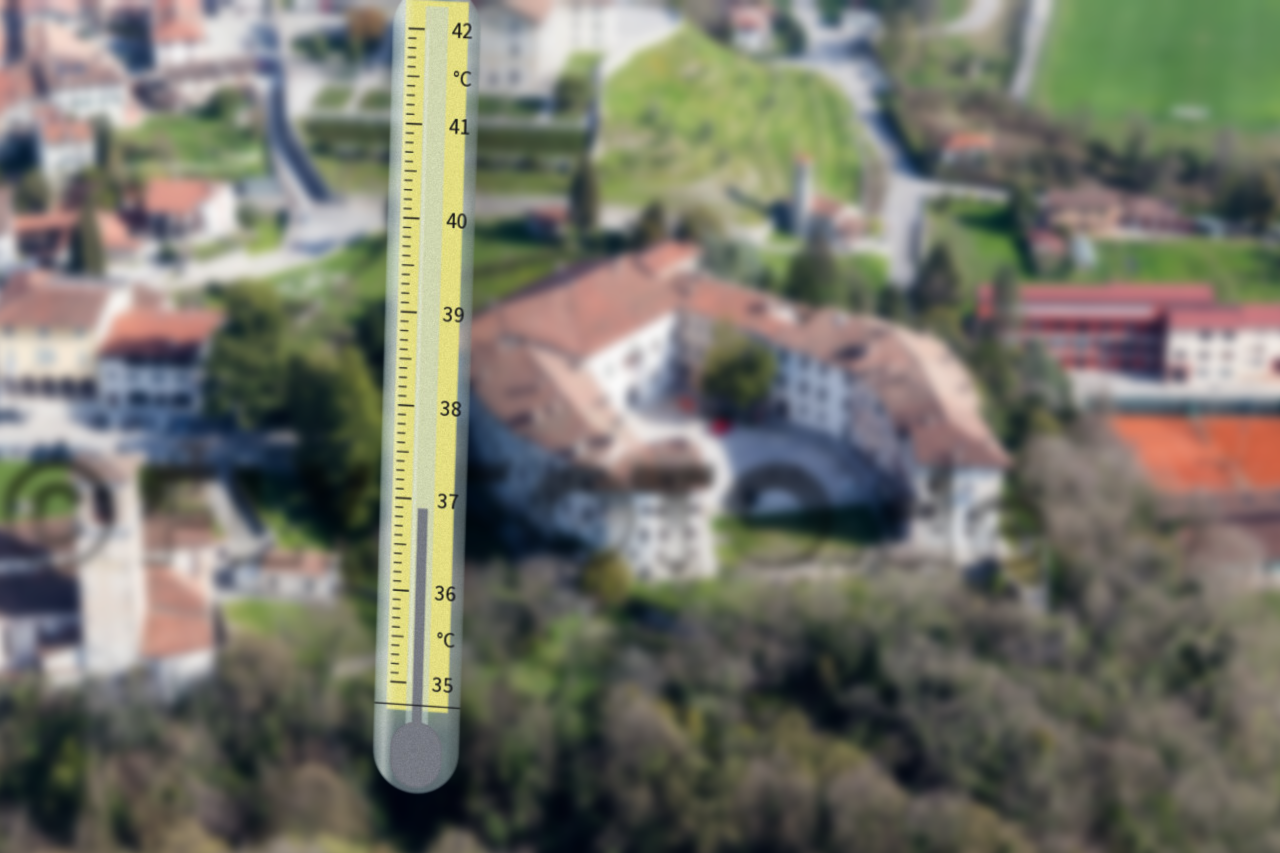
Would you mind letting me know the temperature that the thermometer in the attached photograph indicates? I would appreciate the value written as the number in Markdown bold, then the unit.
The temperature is **36.9** °C
